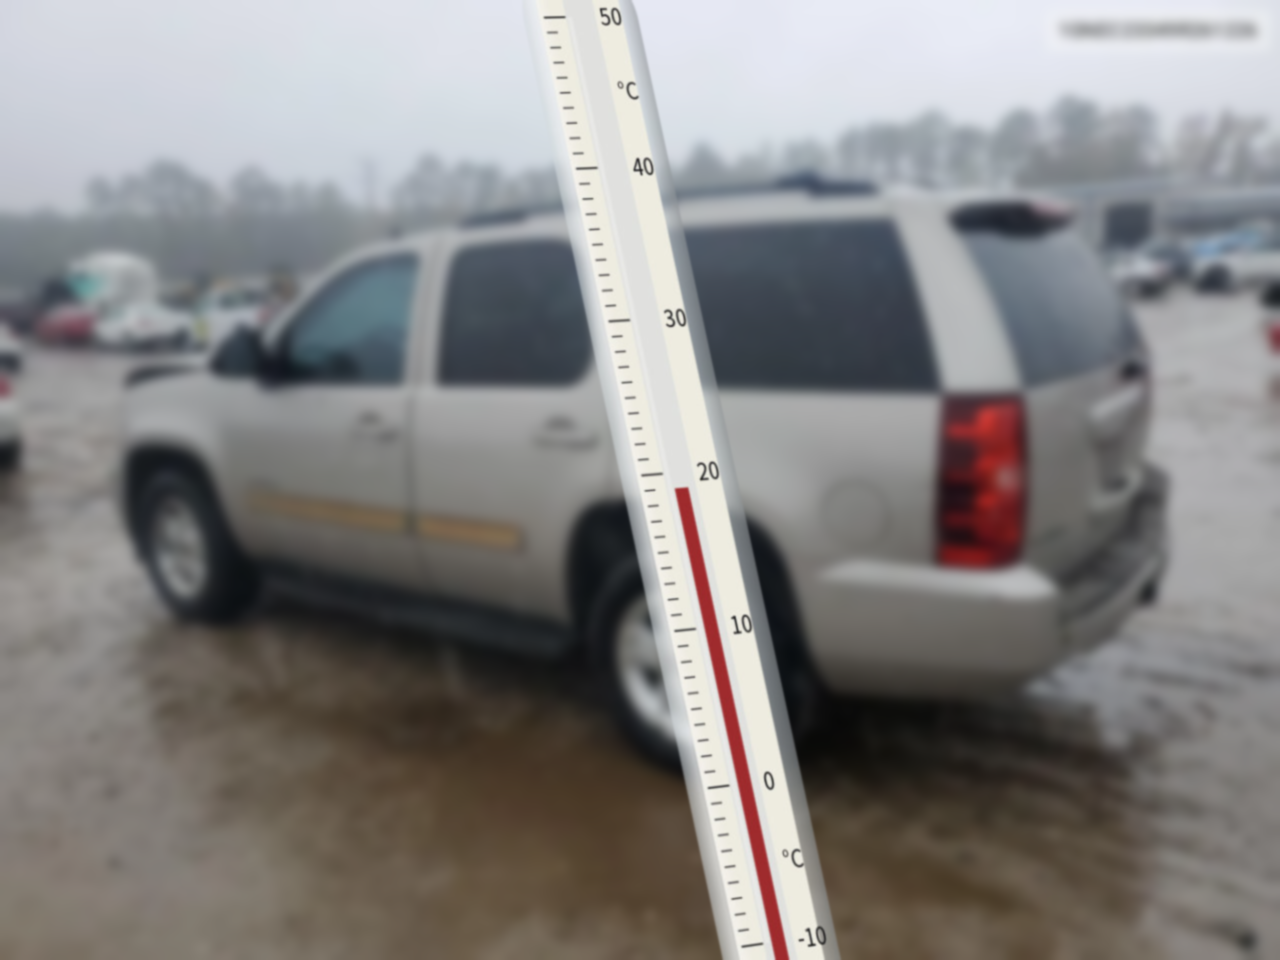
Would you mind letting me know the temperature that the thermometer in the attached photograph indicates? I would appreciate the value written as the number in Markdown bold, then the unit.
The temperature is **19** °C
